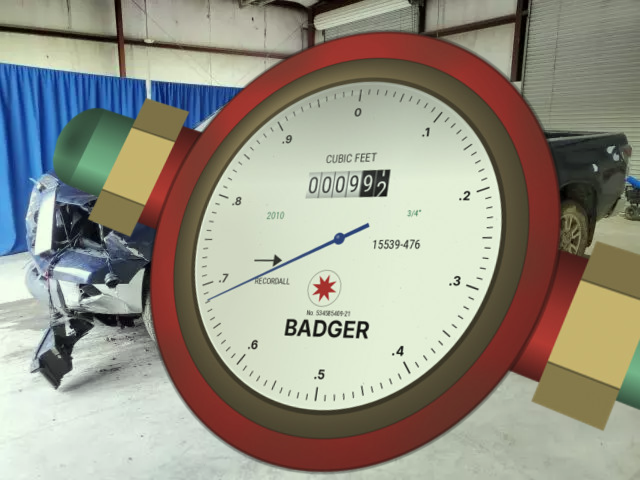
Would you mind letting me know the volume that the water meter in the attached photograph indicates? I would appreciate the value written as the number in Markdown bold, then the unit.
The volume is **991.68** ft³
